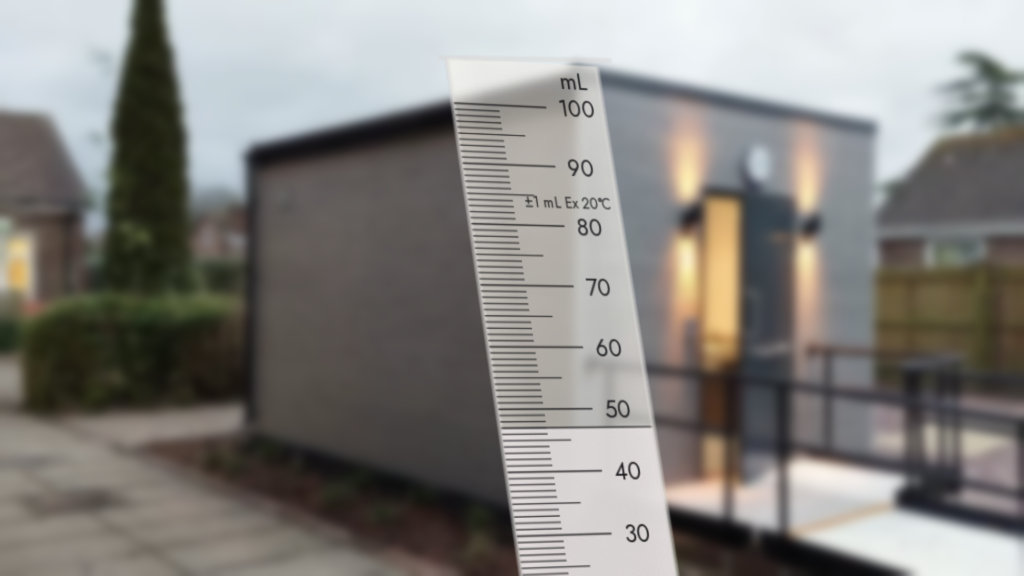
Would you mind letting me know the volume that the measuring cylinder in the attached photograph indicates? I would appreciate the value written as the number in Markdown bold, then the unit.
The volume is **47** mL
